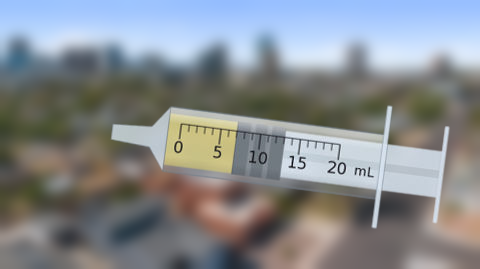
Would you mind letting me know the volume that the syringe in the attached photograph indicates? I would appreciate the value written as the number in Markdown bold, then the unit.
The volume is **7** mL
